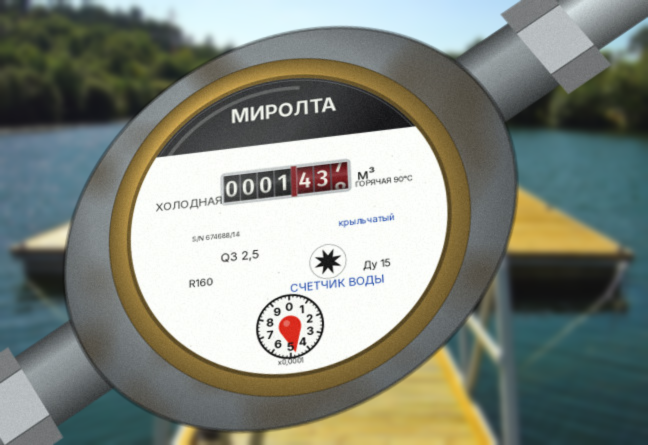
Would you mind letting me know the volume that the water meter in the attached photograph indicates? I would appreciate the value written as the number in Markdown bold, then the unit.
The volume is **1.4374** m³
